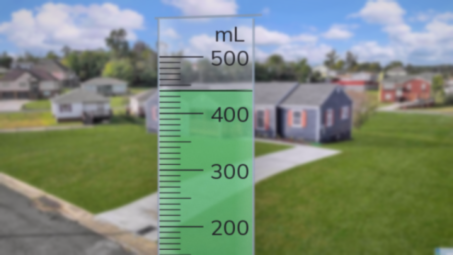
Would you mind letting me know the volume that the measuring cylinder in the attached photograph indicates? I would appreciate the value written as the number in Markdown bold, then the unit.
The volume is **440** mL
